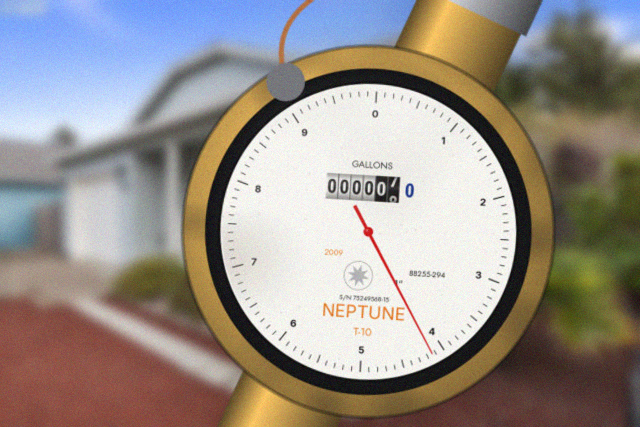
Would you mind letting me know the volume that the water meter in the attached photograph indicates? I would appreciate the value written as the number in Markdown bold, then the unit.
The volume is **74.1** gal
